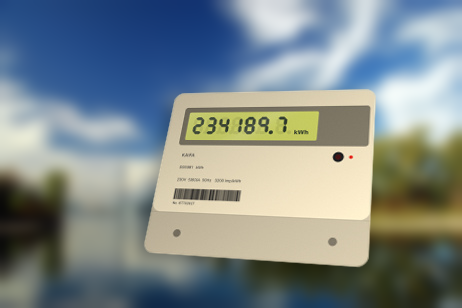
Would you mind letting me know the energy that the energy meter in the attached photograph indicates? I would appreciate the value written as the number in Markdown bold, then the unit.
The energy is **234189.7** kWh
